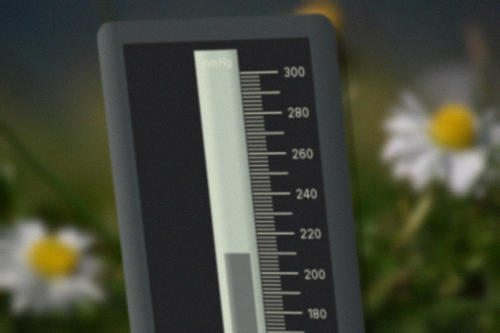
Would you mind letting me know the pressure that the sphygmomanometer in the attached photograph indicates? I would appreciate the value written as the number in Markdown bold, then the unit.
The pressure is **210** mmHg
